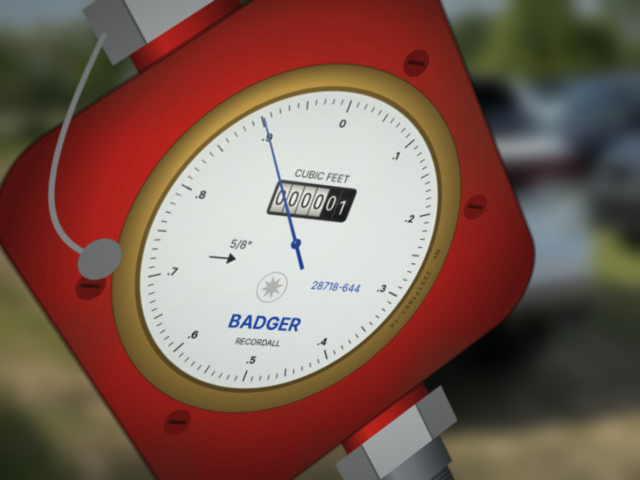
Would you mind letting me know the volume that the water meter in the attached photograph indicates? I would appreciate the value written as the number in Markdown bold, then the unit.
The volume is **0.90** ft³
